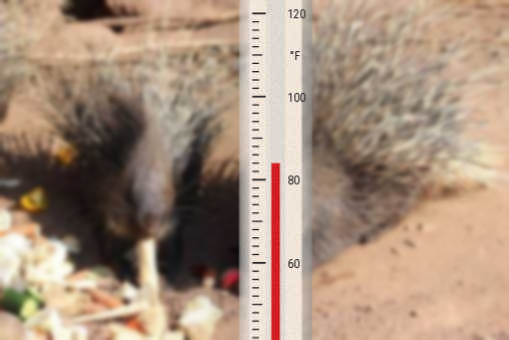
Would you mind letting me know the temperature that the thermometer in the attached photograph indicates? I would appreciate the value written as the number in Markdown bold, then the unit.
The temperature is **84** °F
